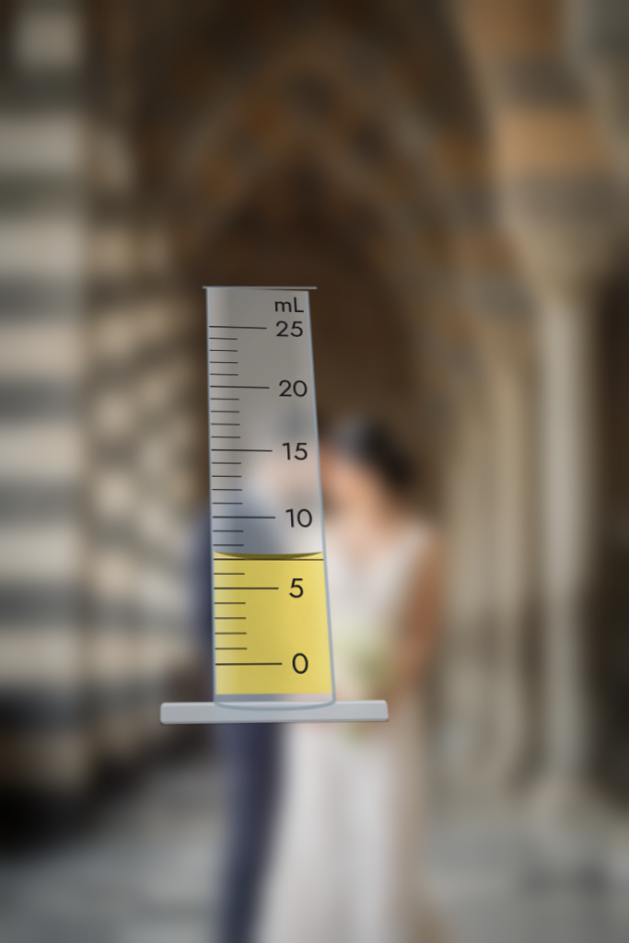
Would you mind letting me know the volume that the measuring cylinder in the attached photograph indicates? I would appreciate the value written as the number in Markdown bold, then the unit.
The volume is **7** mL
